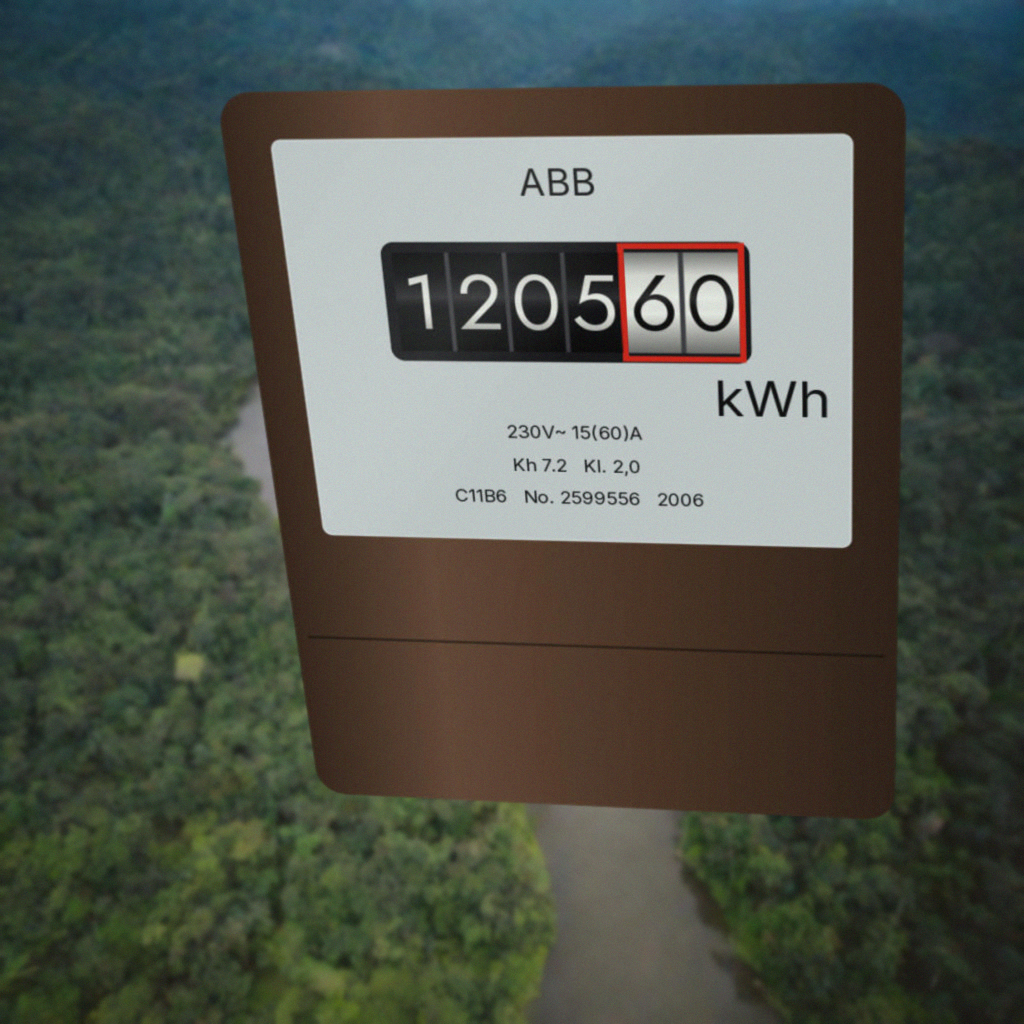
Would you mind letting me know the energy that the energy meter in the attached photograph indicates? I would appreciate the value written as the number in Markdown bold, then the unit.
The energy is **1205.60** kWh
